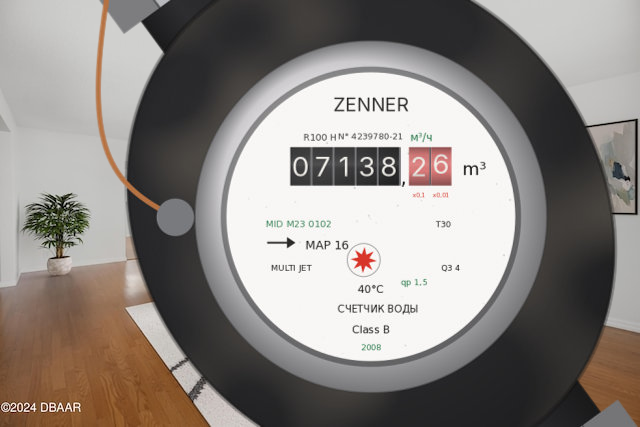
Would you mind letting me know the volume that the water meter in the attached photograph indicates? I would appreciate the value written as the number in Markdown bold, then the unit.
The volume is **7138.26** m³
